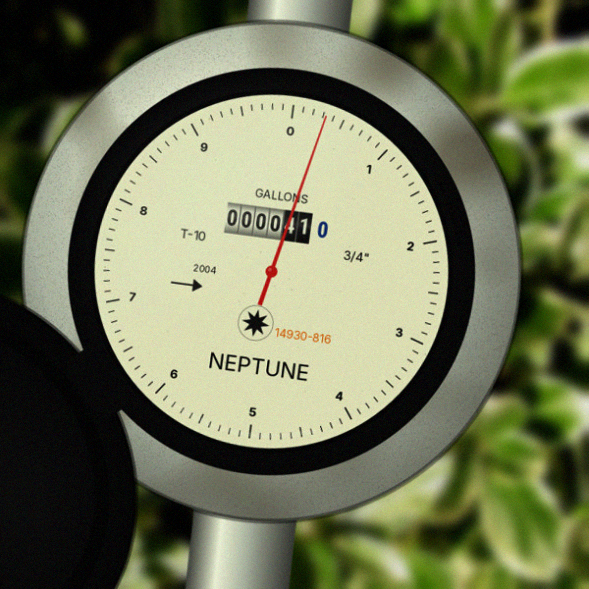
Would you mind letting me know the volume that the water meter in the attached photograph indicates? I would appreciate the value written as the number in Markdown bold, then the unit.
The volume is **410.3** gal
